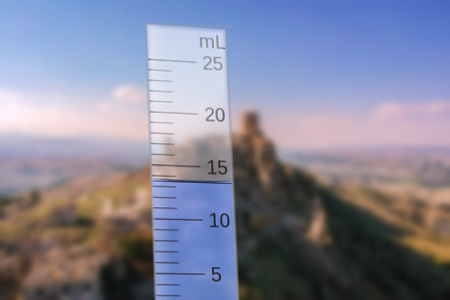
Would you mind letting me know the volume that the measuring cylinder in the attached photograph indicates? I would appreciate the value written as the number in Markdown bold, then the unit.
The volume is **13.5** mL
